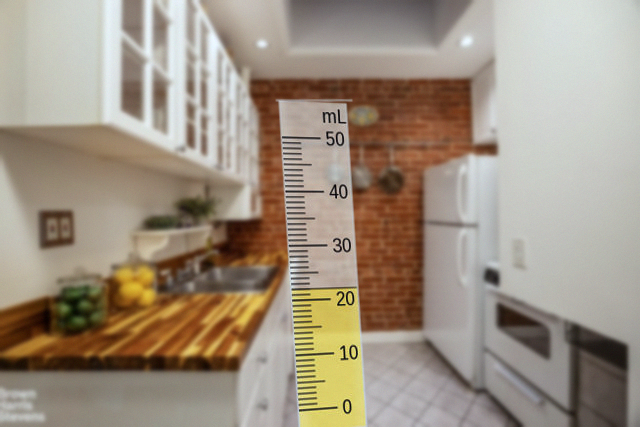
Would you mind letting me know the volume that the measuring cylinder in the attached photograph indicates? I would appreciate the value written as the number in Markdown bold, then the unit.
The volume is **22** mL
